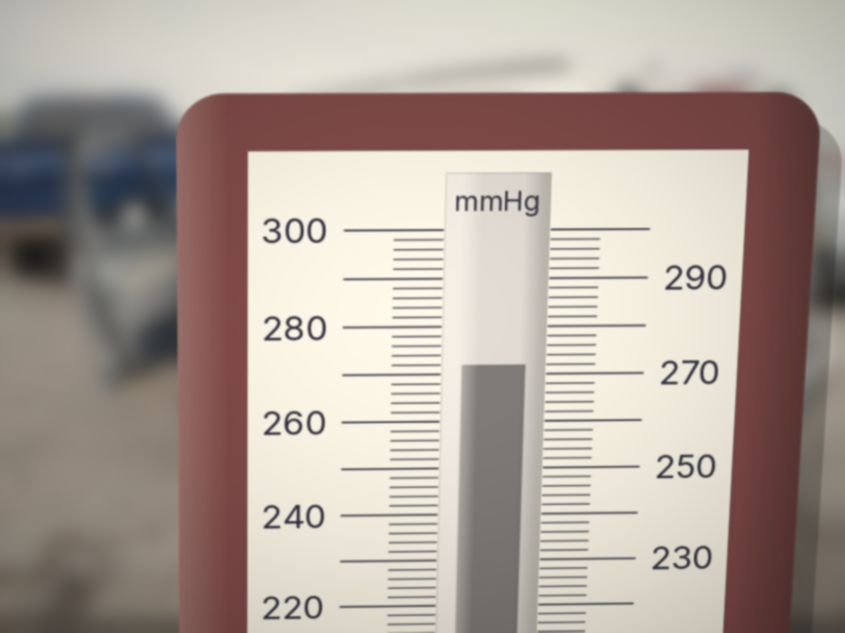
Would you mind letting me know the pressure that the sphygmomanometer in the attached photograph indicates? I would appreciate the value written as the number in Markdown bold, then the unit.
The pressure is **272** mmHg
